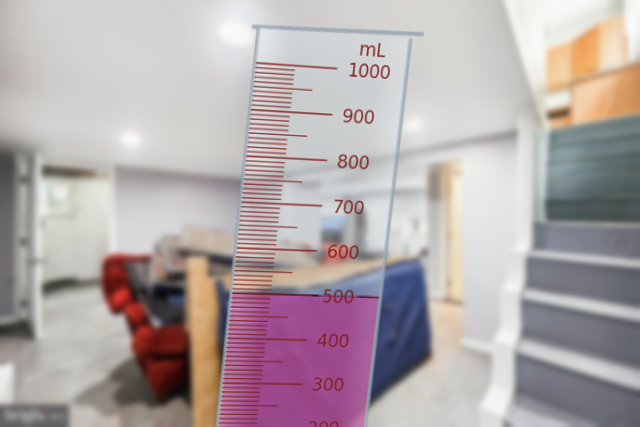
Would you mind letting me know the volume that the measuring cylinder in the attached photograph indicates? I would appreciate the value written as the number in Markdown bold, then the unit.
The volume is **500** mL
